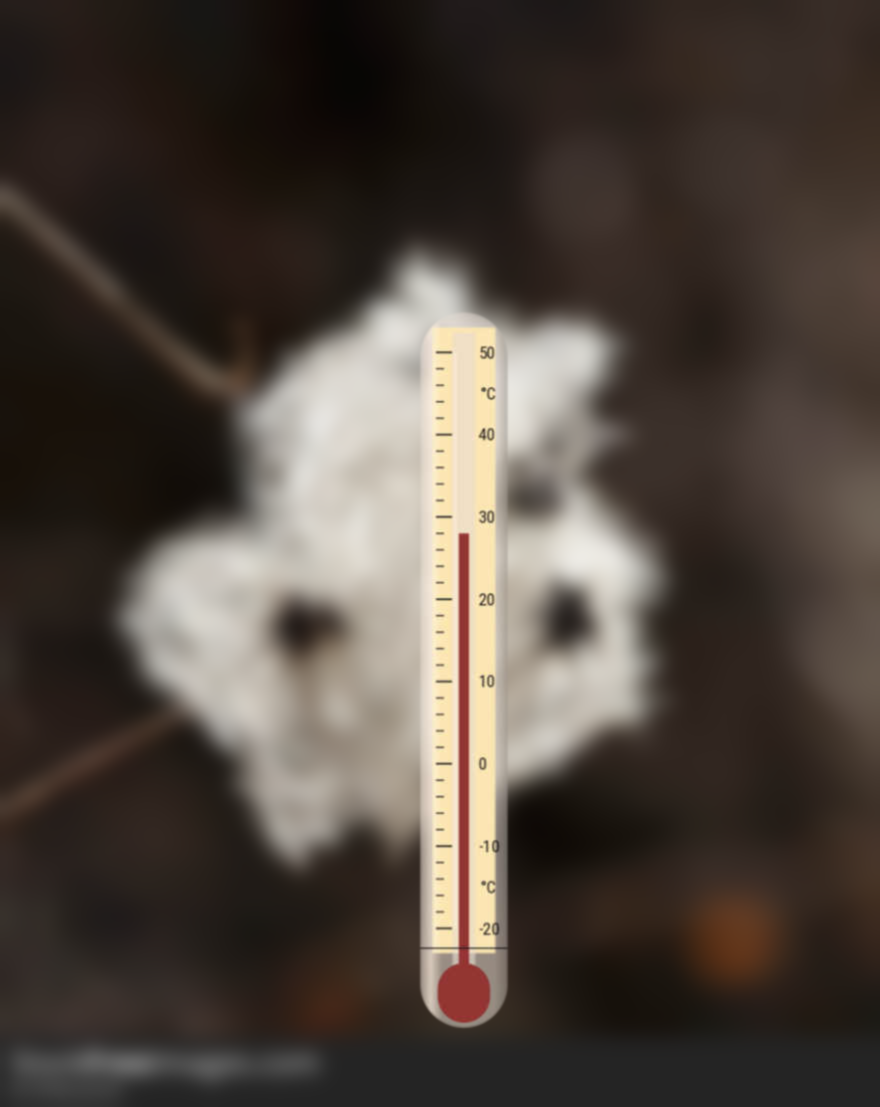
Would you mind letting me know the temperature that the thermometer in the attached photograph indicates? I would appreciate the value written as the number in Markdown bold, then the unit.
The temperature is **28** °C
